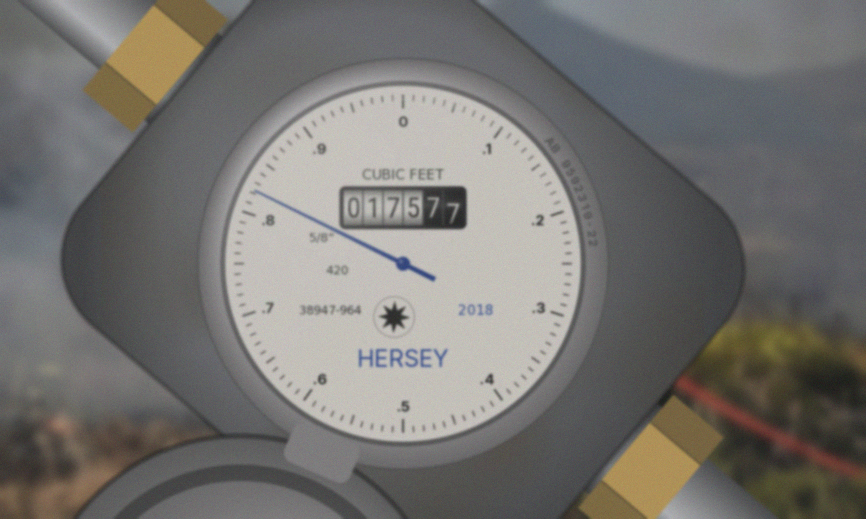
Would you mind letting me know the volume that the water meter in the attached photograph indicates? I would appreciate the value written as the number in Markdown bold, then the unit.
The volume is **17576.82** ft³
